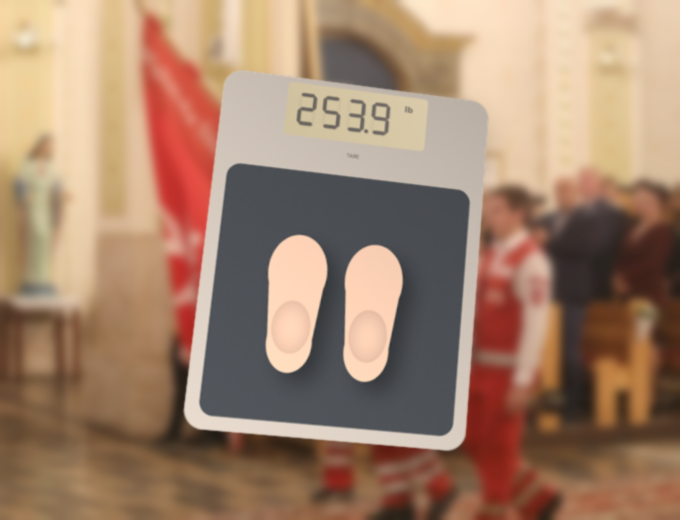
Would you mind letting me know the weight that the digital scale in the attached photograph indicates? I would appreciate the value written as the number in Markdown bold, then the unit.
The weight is **253.9** lb
